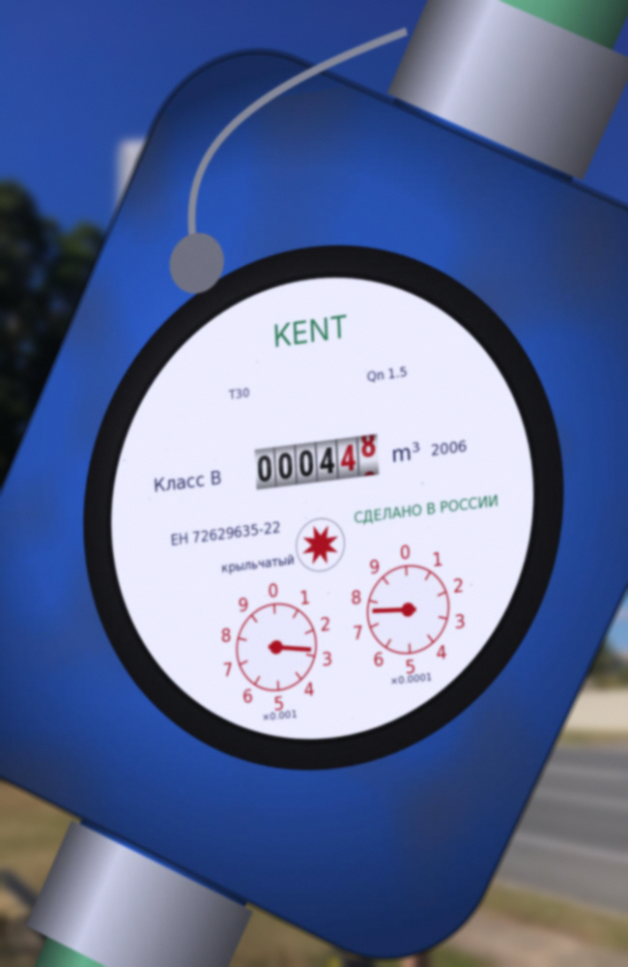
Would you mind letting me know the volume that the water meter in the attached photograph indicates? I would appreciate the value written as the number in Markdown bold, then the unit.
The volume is **4.4827** m³
